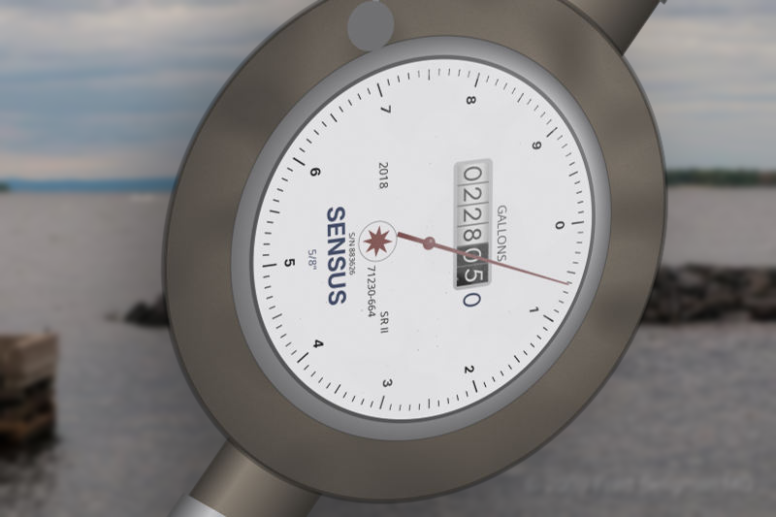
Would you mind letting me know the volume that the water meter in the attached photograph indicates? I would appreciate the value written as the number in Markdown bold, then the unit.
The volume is **228050.6** gal
